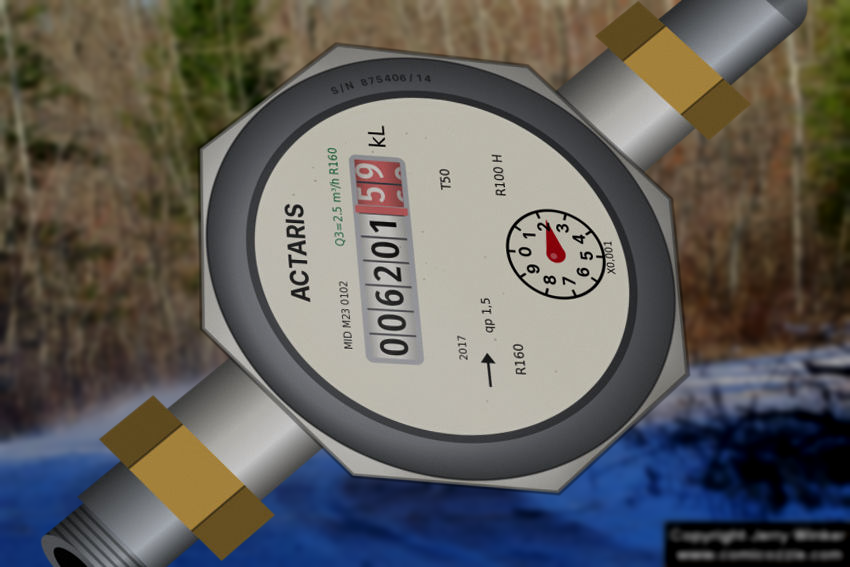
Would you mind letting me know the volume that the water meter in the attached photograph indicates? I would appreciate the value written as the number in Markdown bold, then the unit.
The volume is **6201.592** kL
